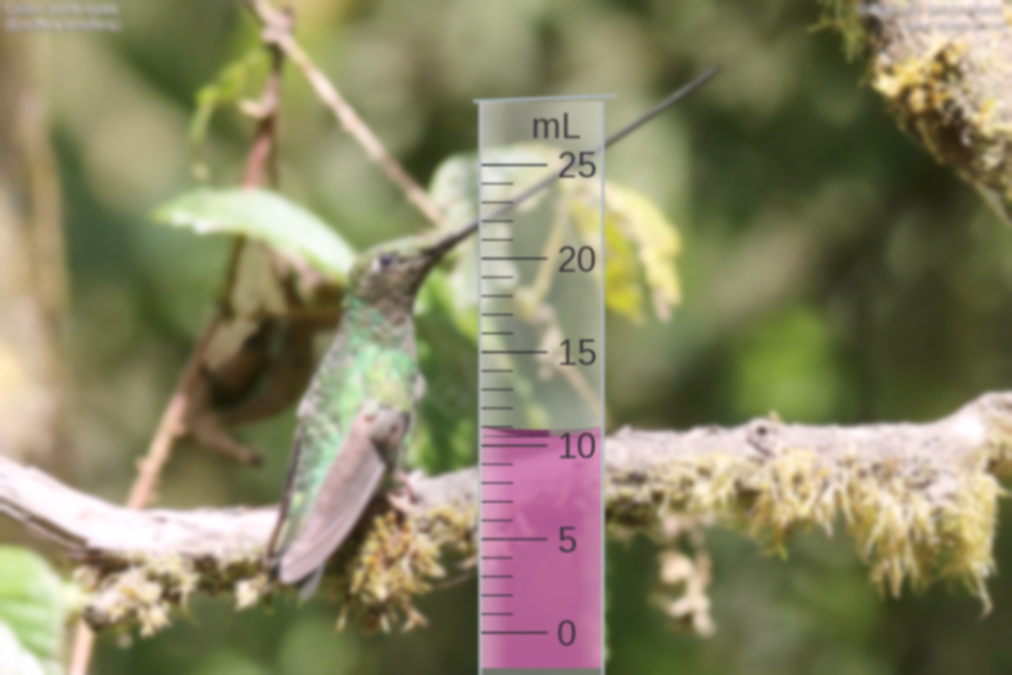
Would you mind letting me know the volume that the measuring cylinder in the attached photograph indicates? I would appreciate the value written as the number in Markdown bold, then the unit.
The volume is **10.5** mL
